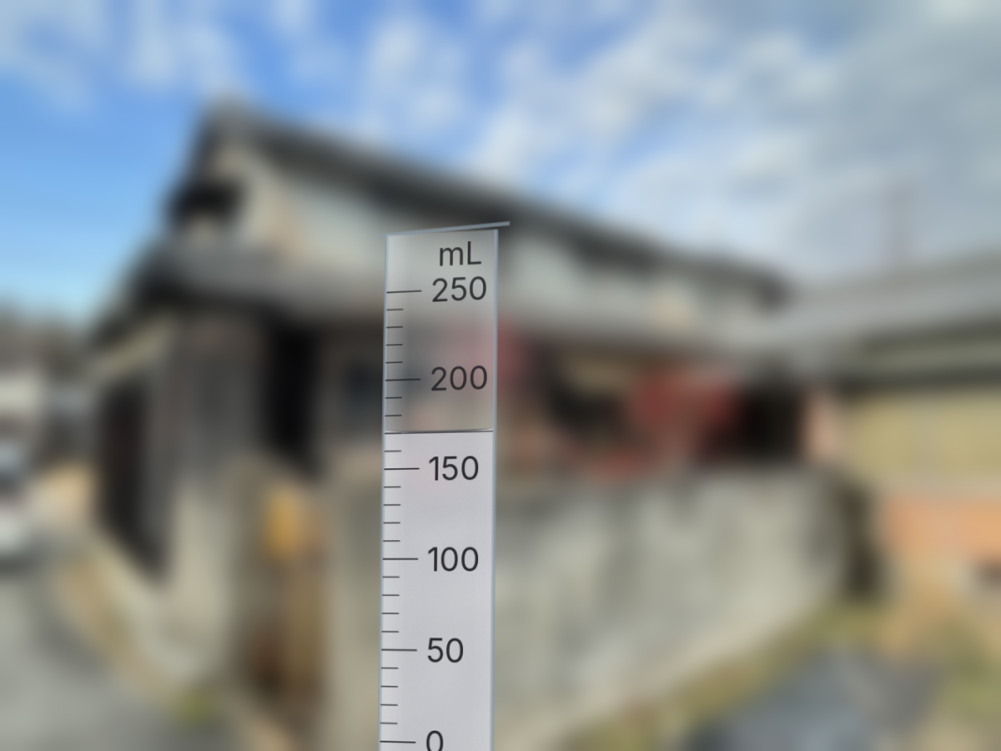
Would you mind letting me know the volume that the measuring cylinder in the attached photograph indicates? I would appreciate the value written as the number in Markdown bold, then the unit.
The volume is **170** mL
